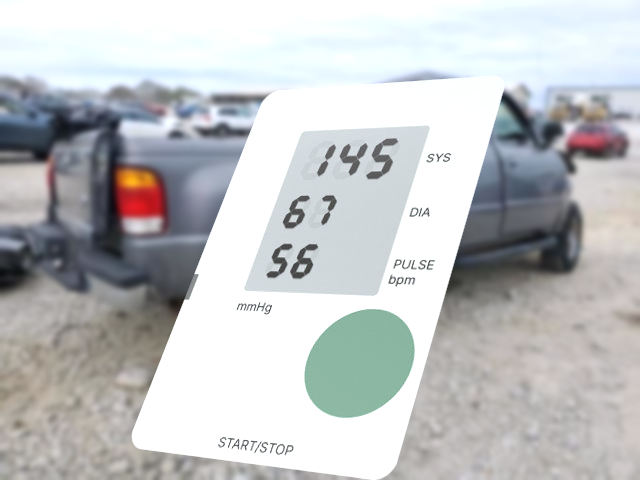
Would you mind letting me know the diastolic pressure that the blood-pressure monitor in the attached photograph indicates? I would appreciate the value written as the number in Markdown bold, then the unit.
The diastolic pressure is **67** mmHg
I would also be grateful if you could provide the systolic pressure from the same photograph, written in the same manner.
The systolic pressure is **145** mmHg
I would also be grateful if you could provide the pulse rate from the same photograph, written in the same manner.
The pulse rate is **56** bpm
